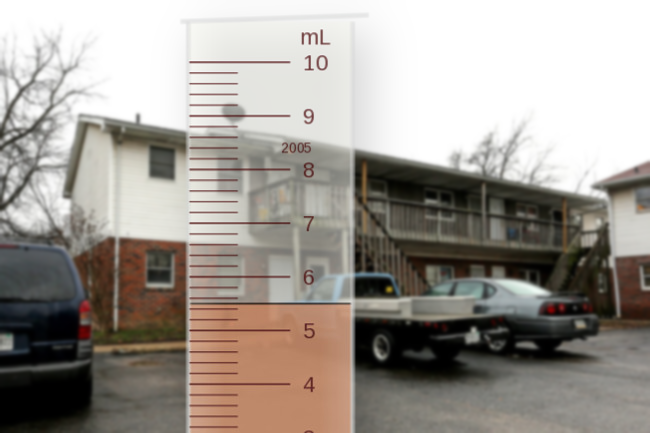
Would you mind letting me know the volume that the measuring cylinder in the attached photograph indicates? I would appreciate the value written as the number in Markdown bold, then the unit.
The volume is **5.5** mL
